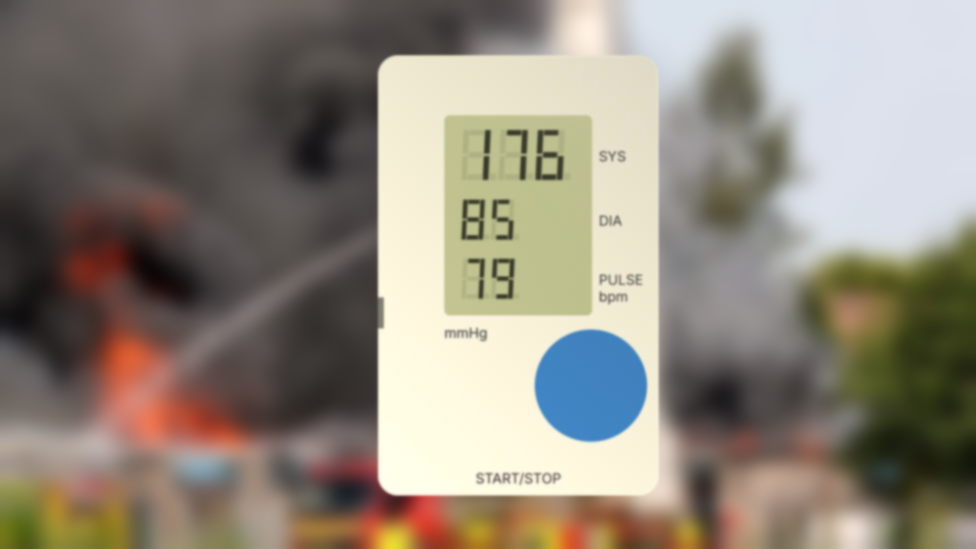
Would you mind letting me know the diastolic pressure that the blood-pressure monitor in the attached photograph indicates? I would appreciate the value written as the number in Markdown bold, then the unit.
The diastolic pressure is **85** mmHg
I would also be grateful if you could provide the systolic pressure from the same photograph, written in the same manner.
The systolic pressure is **176** mmHg
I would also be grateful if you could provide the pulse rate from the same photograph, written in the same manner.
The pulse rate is **79** bpm
